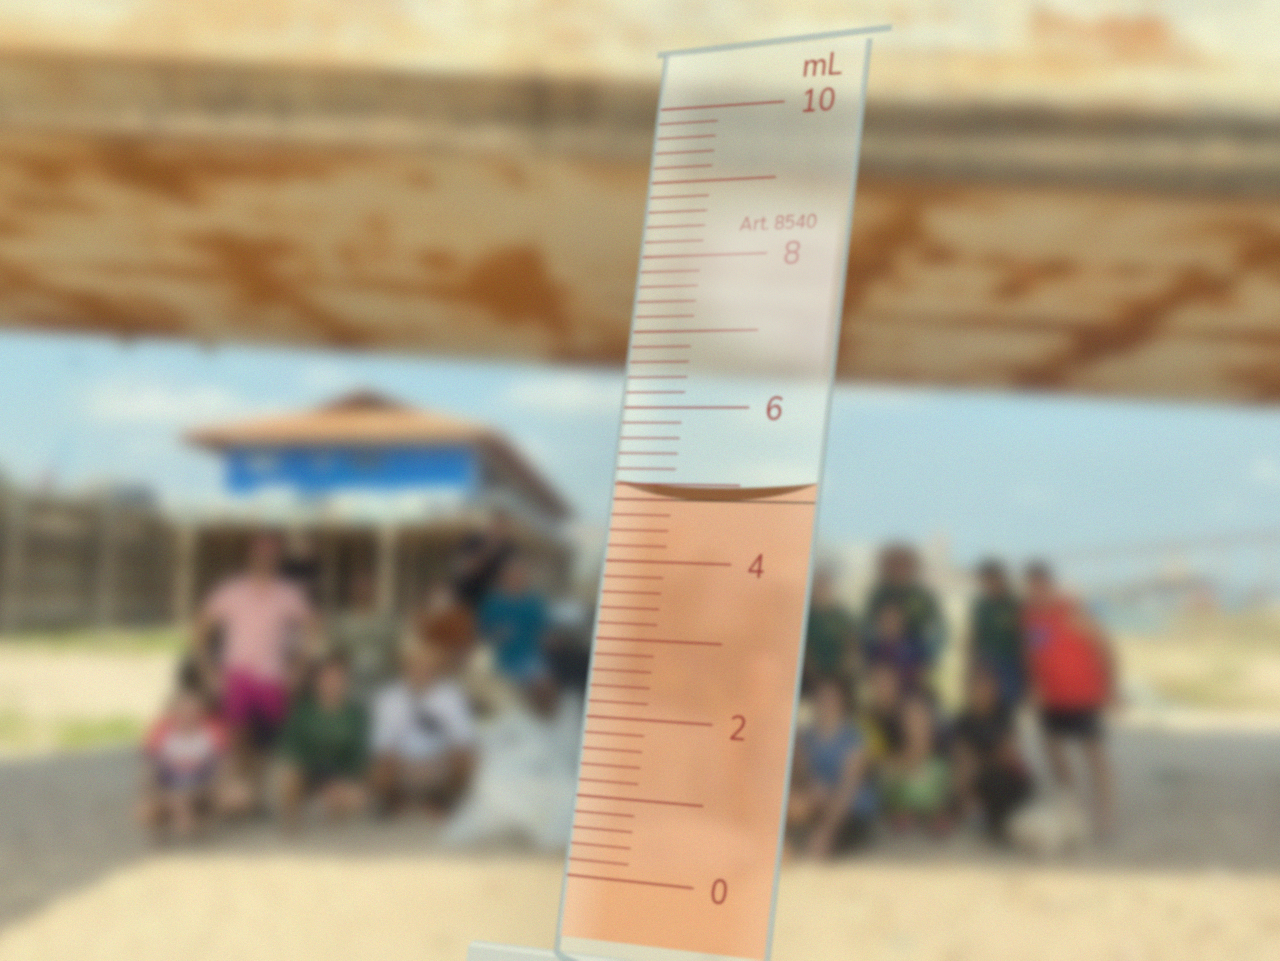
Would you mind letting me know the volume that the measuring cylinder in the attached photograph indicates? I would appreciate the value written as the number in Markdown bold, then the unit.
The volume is **4.8** mL
